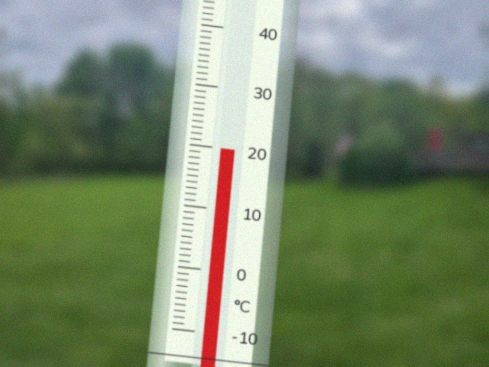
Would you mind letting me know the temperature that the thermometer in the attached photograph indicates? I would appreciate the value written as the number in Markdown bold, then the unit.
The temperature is **20** °C
